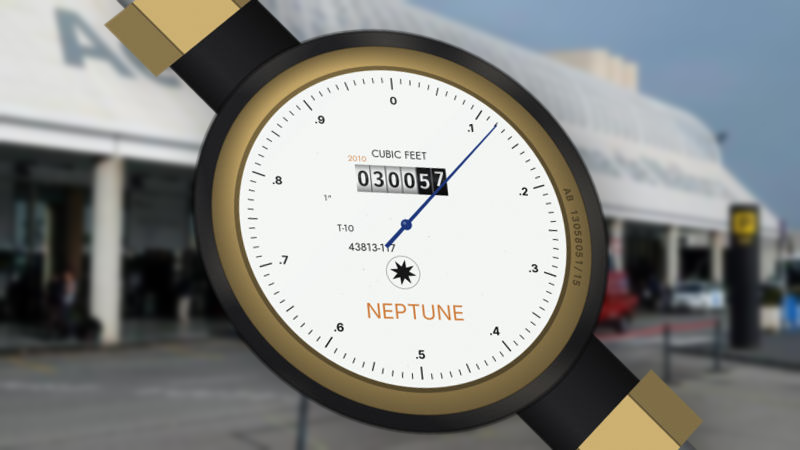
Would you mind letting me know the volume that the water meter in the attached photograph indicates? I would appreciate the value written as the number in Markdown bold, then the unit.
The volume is **30057.12** ft³
